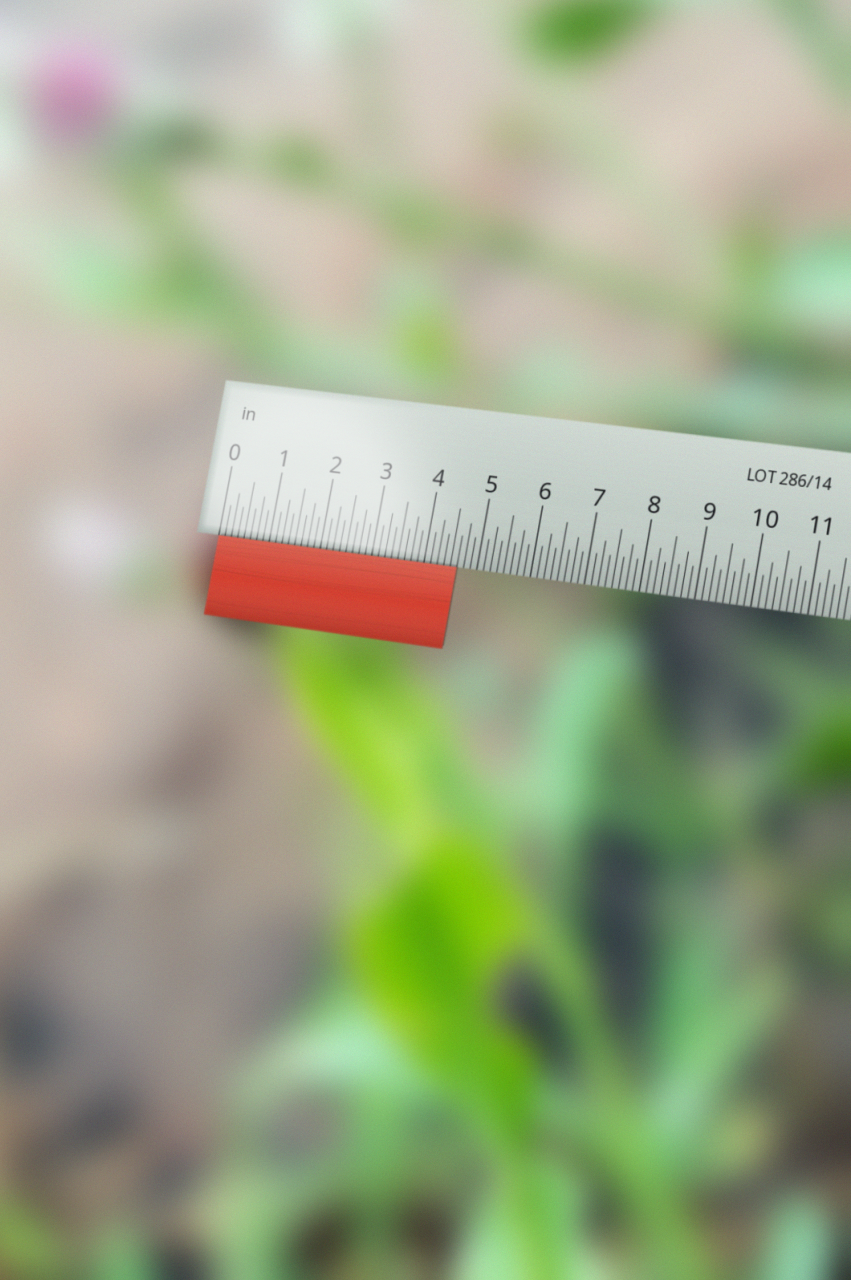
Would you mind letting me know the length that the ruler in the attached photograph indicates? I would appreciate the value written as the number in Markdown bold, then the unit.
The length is **4.625** in
